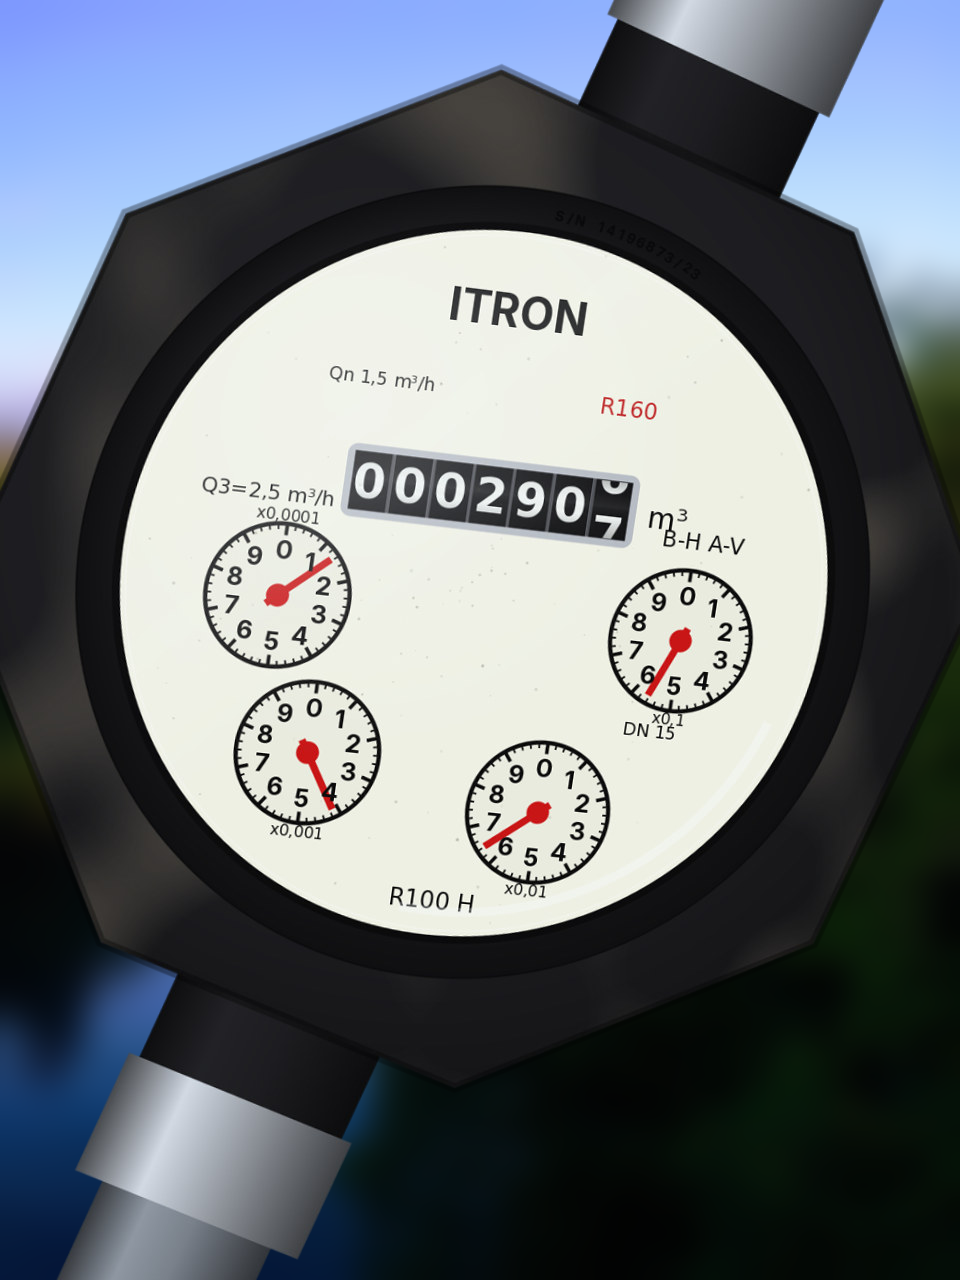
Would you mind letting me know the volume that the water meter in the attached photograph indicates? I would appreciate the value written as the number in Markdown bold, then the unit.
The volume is **2906.5641** m³
